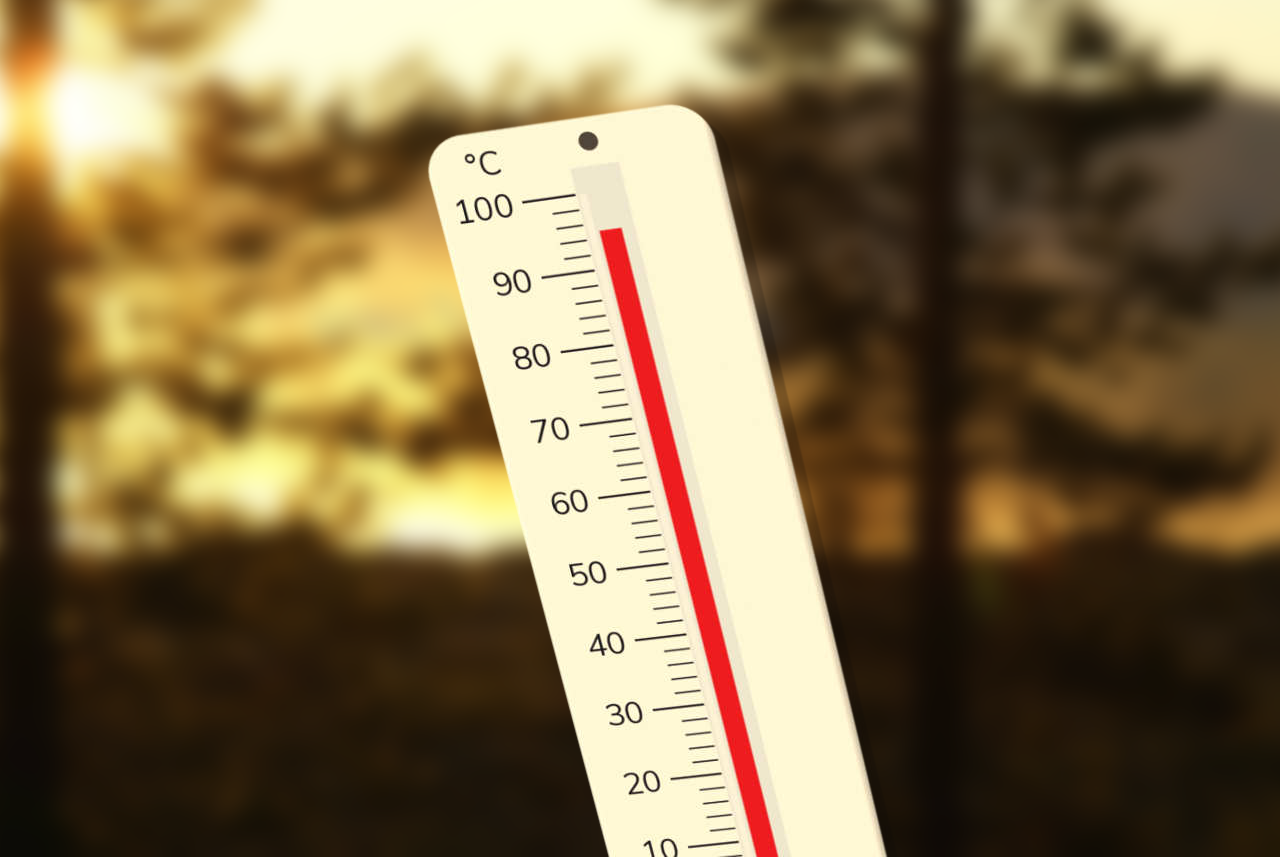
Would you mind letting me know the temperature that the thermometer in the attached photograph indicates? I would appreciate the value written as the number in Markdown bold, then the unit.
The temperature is **95** °C
